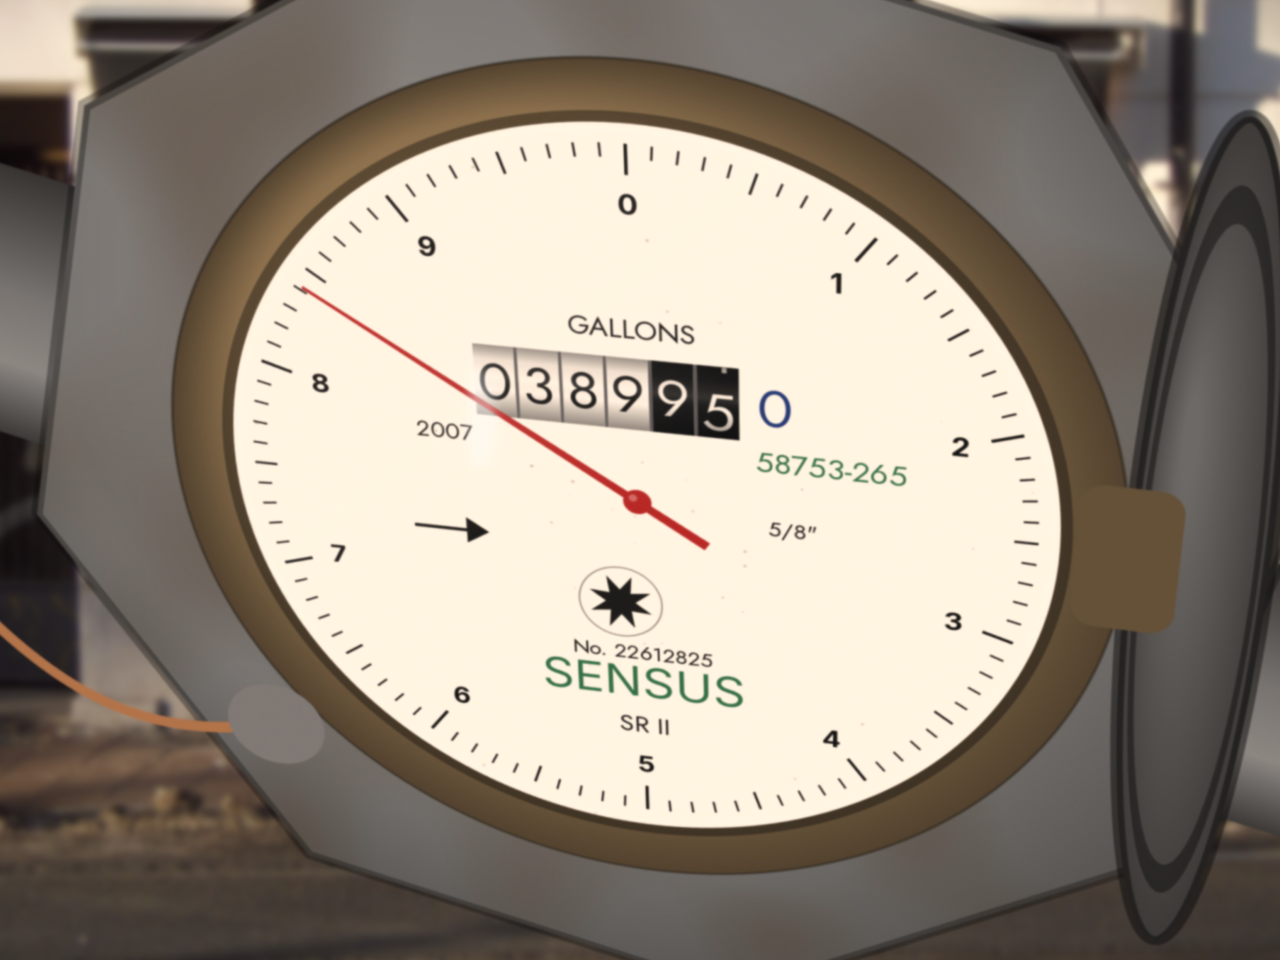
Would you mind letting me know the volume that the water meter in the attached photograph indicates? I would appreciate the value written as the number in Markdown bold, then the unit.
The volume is **389948.4** gal
